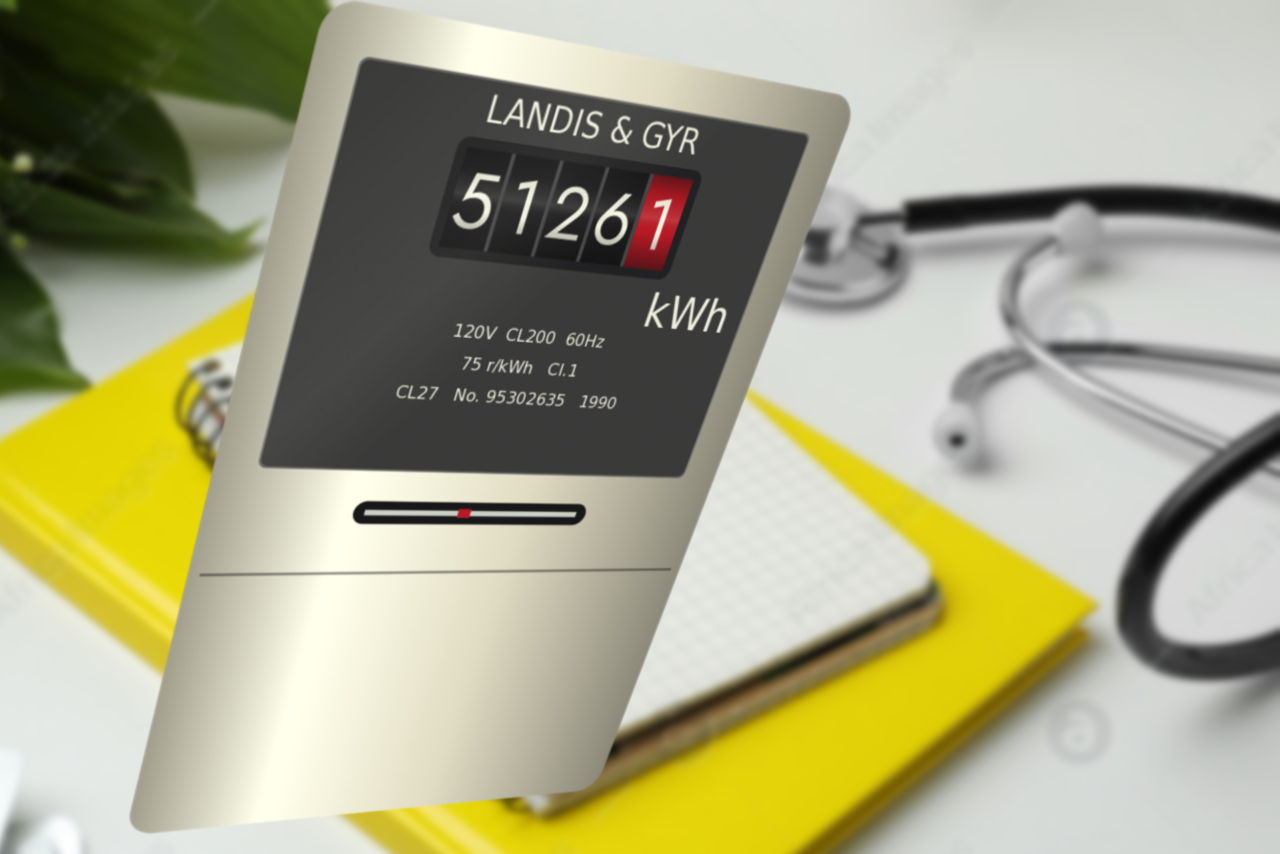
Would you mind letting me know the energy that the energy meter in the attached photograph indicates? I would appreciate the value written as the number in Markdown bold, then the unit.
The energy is **5126.1** kWh
